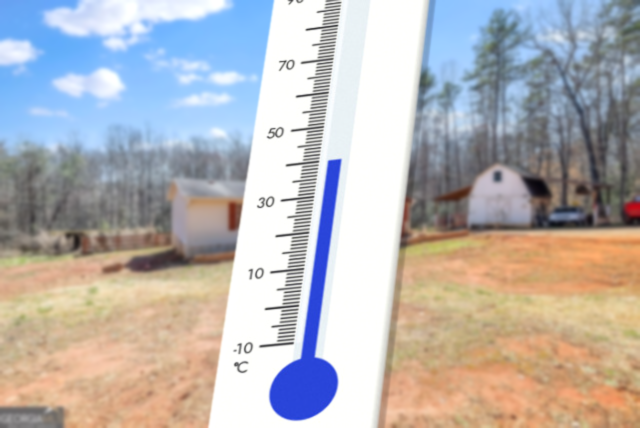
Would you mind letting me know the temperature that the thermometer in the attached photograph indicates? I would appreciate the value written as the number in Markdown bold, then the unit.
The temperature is **40** °C
